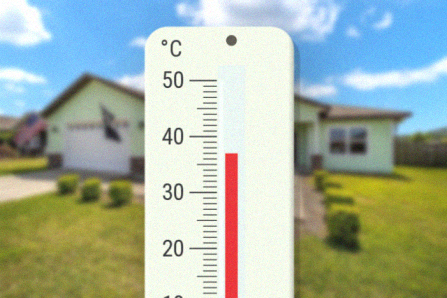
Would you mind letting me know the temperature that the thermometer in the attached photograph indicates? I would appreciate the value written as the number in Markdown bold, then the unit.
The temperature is **37** °C
